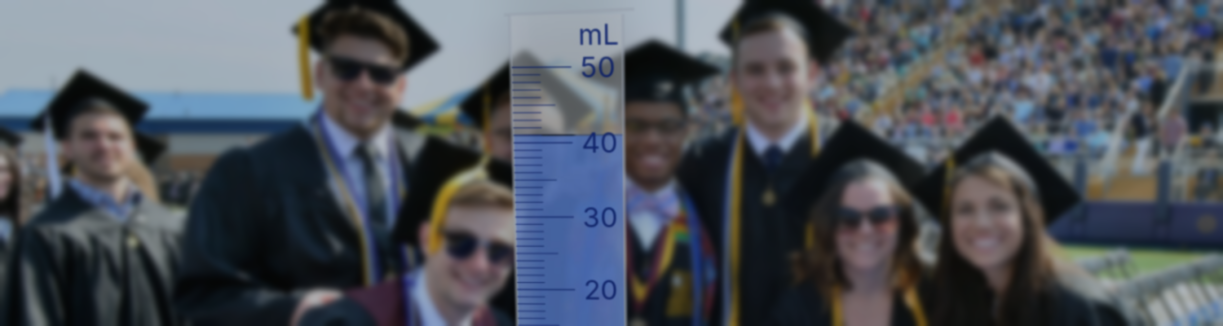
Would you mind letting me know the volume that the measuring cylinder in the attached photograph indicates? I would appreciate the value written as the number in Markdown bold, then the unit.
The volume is **41** mL
